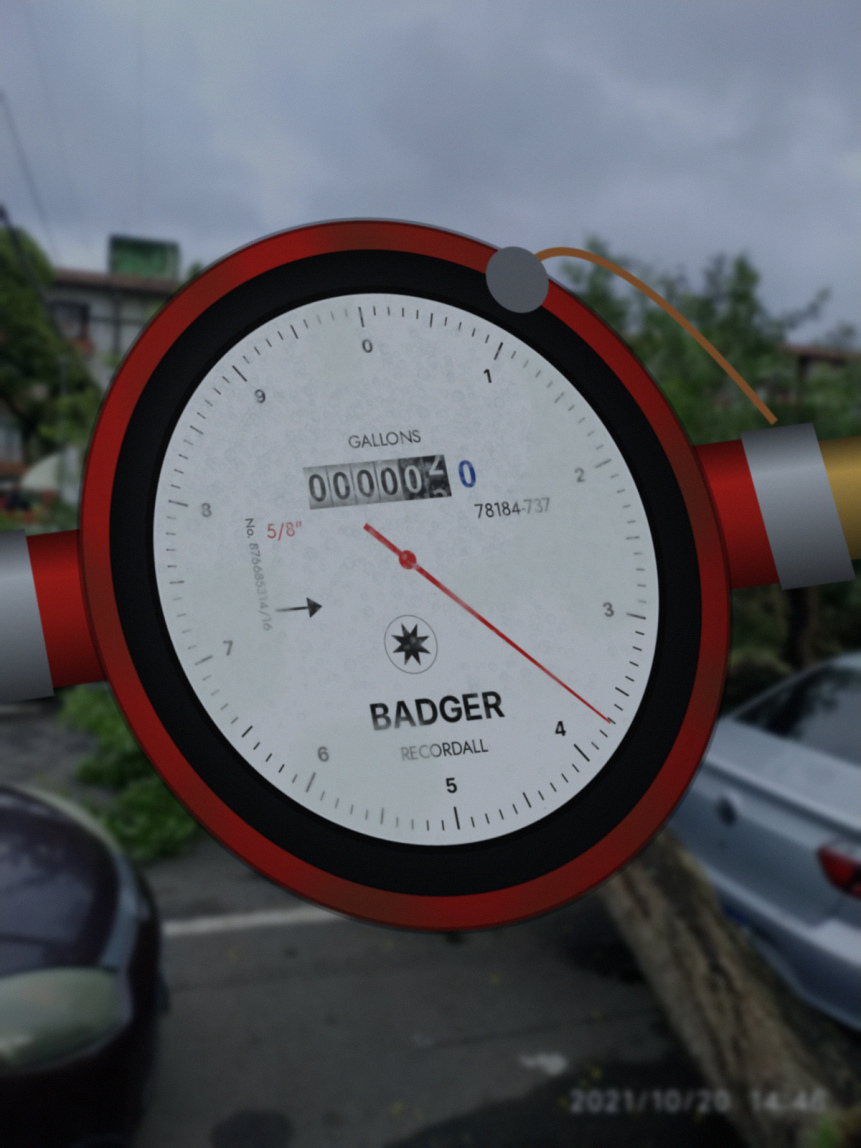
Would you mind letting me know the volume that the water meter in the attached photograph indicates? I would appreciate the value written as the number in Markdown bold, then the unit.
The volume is **23.7** gal
